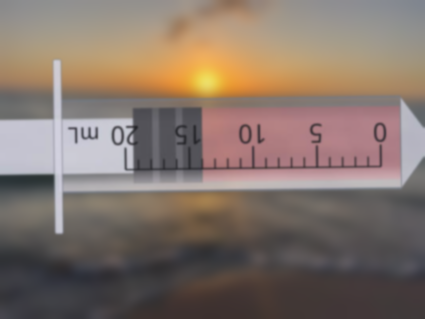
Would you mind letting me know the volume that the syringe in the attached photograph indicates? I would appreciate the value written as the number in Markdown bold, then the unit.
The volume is **14** mL
